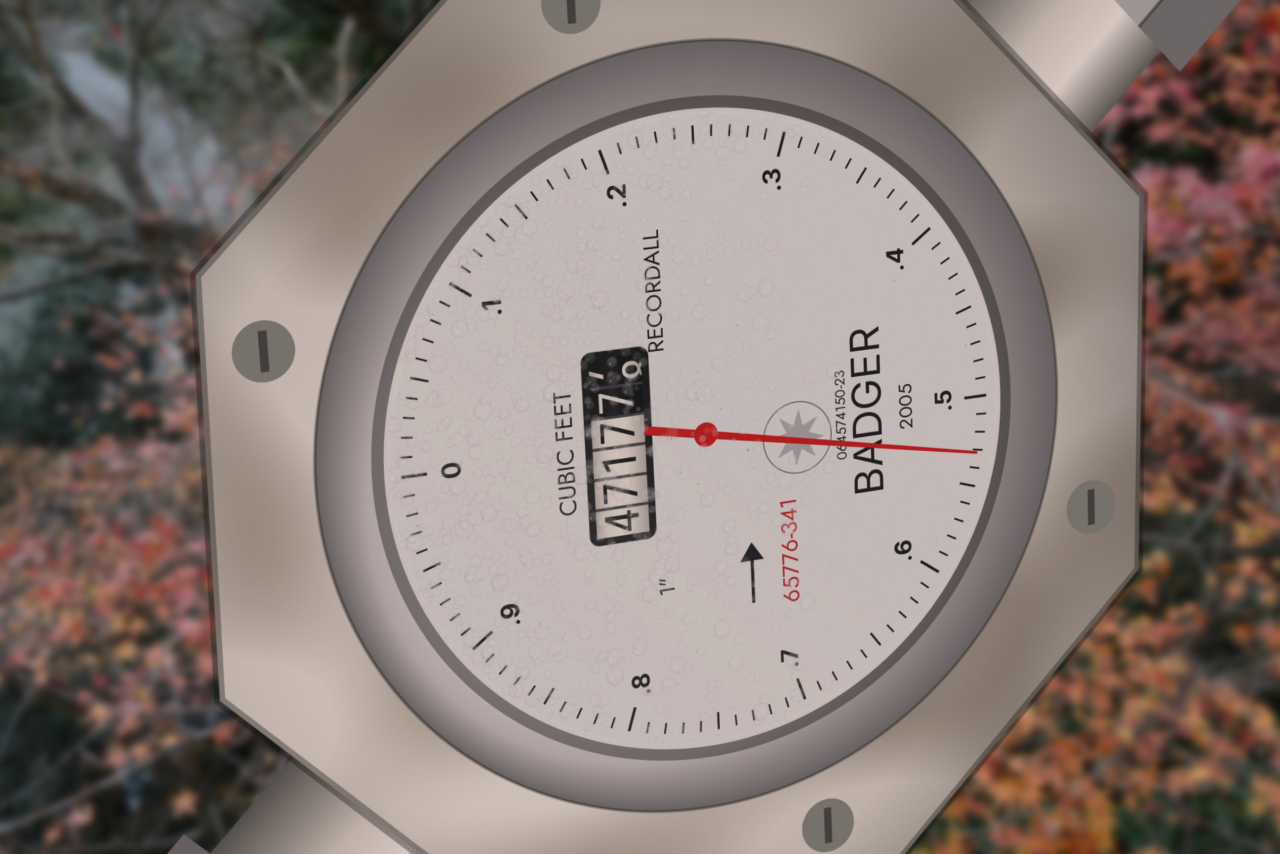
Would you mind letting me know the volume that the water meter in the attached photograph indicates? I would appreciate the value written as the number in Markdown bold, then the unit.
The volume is **471777.53** ft³
